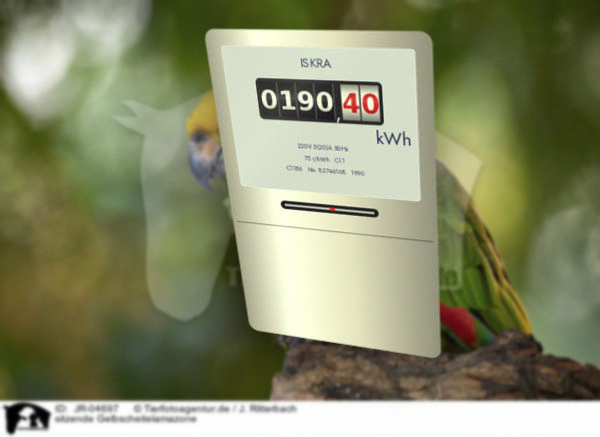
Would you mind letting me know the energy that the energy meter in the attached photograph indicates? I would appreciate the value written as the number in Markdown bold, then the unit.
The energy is **190.40** kWh
